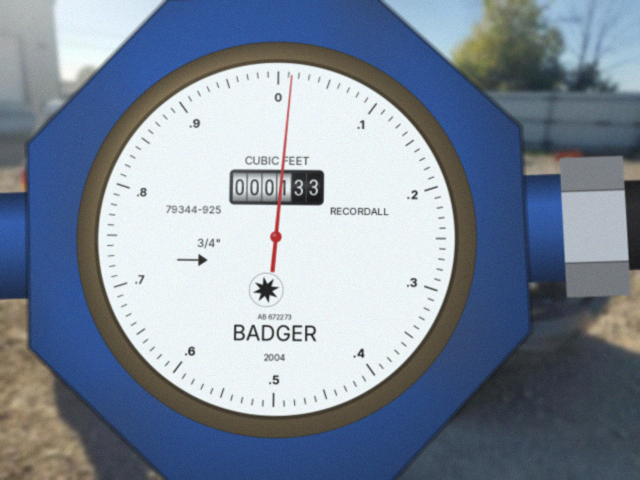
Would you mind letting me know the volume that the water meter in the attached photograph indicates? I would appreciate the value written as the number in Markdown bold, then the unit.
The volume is **133.01** ft³
